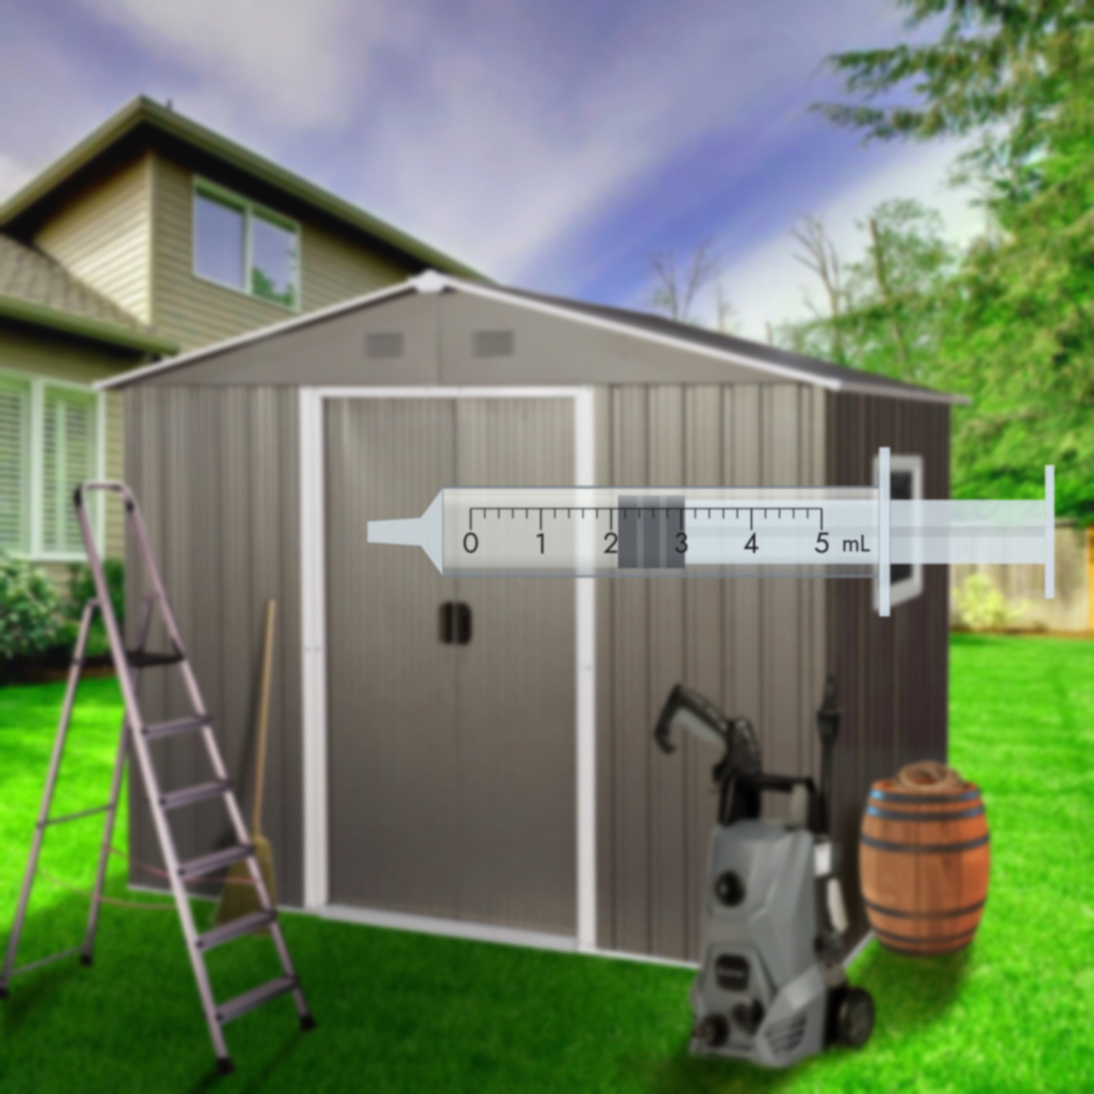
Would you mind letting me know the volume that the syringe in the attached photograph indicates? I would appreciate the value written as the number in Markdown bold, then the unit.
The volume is **2.1** mL
